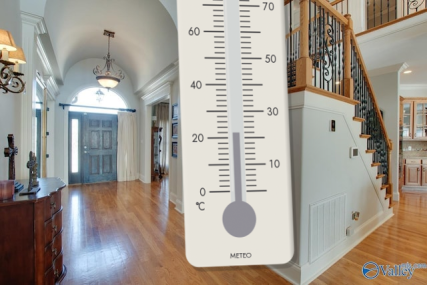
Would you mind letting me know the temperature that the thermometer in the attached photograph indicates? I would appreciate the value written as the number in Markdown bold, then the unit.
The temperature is **22** °C
